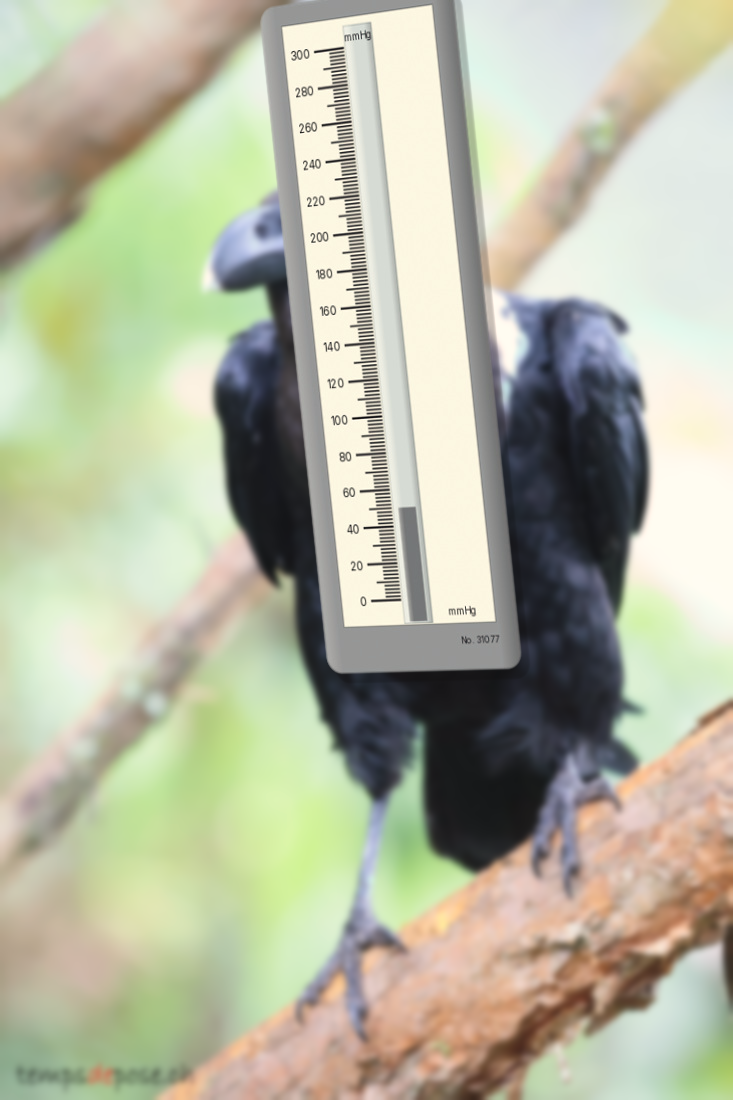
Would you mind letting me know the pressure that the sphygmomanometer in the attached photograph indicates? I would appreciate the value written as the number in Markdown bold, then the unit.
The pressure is **50** mmHg
